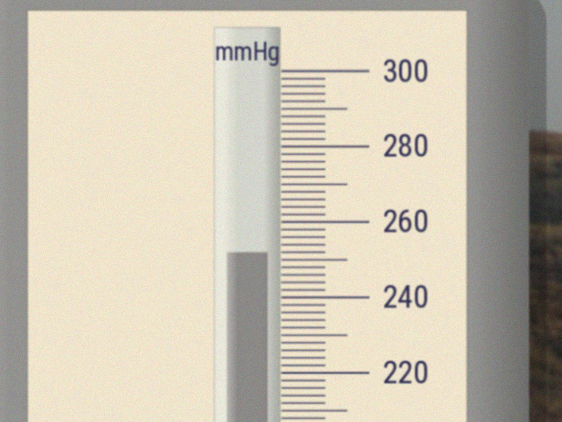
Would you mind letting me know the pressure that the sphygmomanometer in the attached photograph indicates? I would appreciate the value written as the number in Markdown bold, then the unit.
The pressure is **252** mmHg
